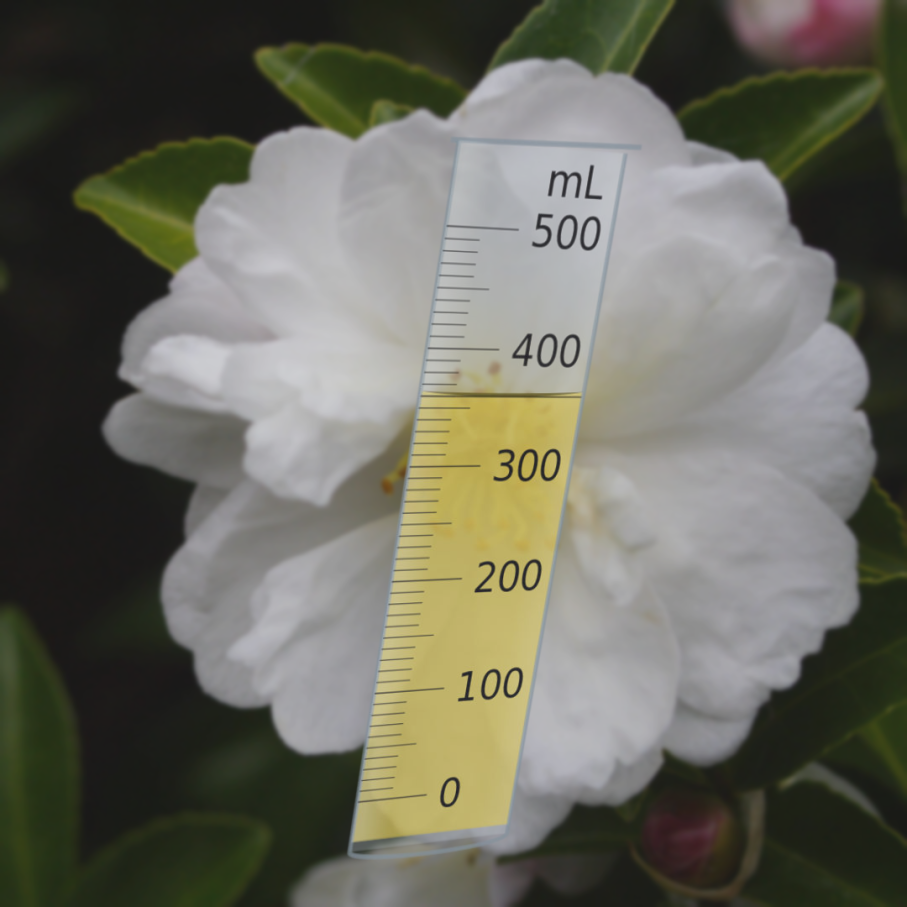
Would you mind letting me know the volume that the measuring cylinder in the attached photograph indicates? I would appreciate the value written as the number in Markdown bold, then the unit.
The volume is **360** mL
